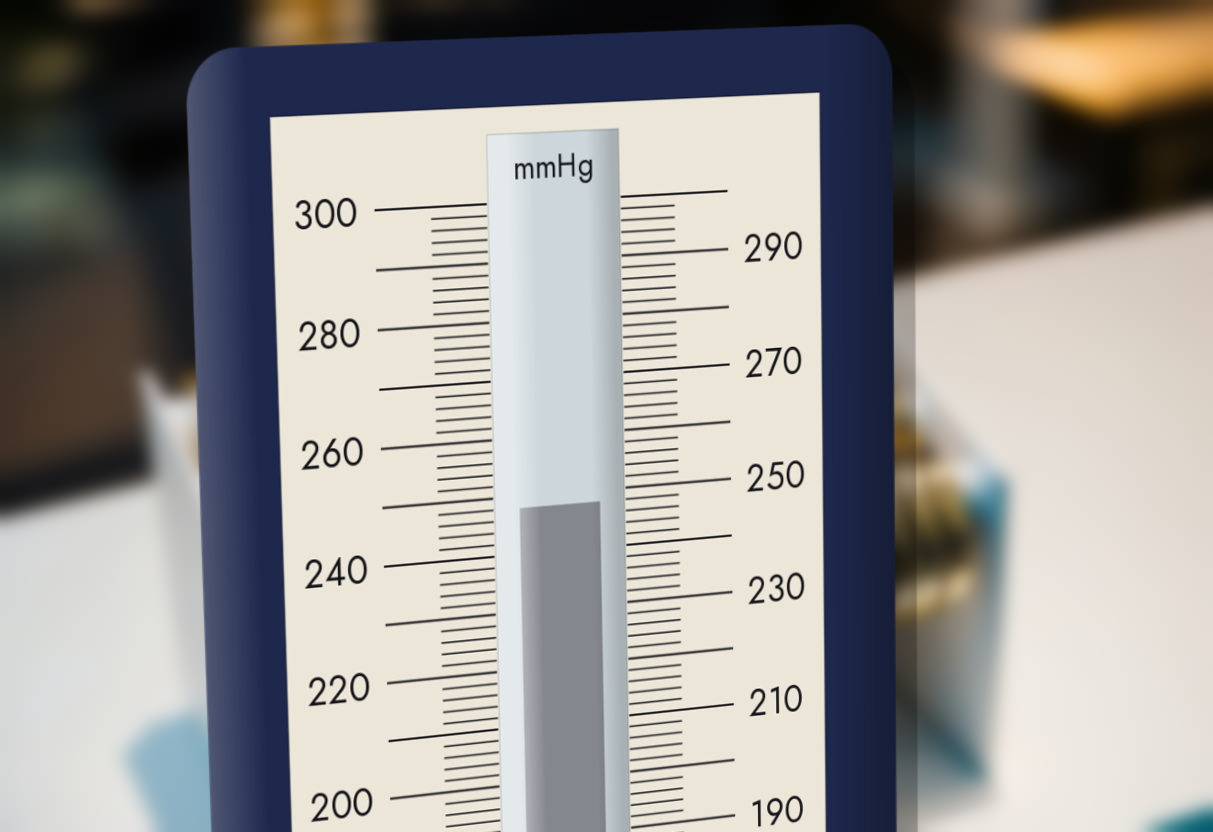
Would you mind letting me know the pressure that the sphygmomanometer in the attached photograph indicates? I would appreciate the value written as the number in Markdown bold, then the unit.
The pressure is **248** mmHg
